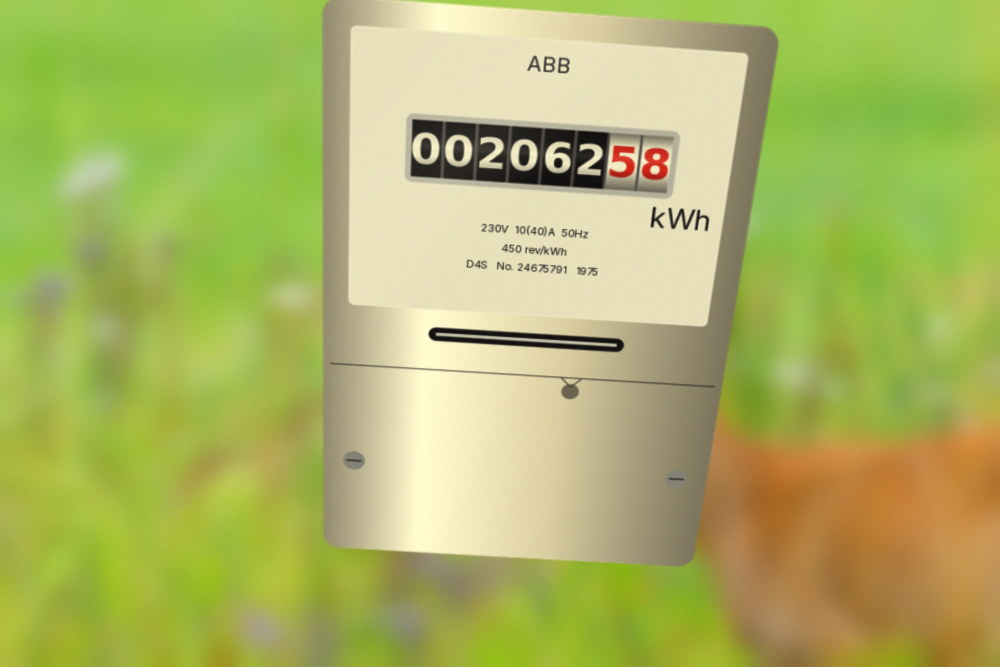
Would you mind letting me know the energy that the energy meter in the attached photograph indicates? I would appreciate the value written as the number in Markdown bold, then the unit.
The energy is **2062.58** kWh
